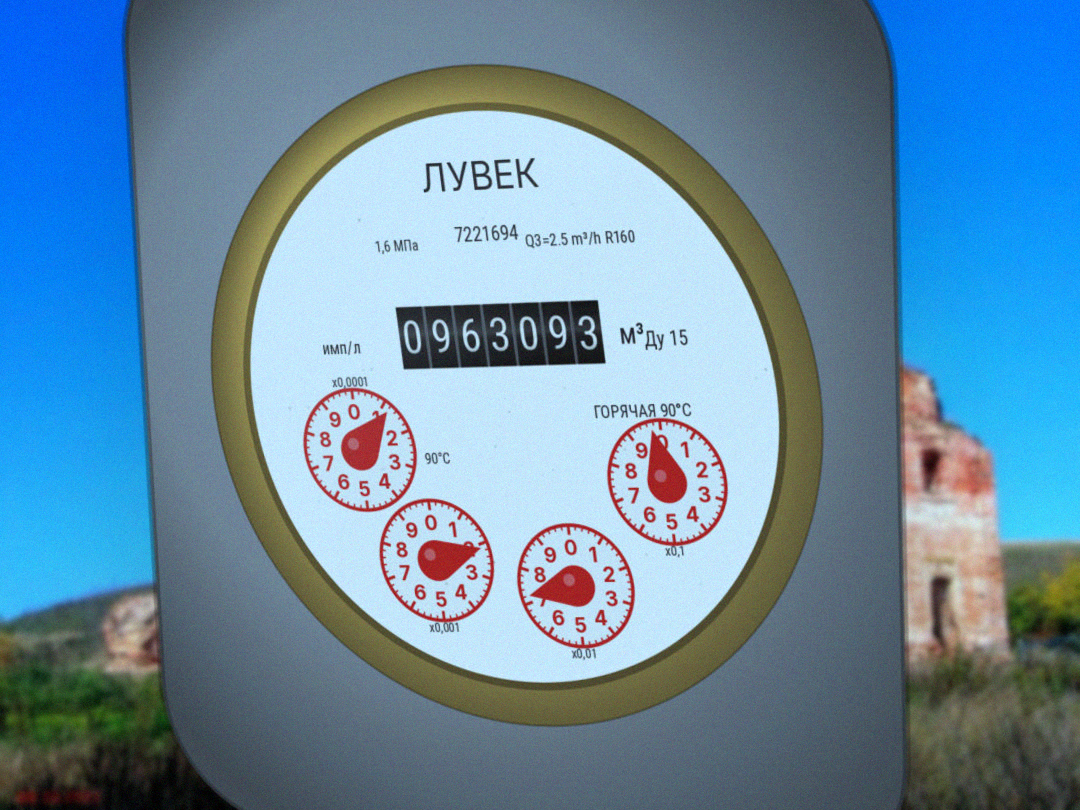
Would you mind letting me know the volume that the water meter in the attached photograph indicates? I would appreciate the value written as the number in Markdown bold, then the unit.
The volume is **963092.9721** m³
